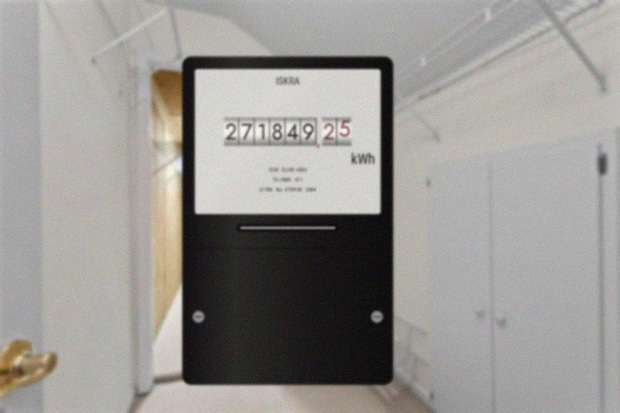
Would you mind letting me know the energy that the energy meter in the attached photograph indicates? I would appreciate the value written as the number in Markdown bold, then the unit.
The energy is **271849.25** kWh
